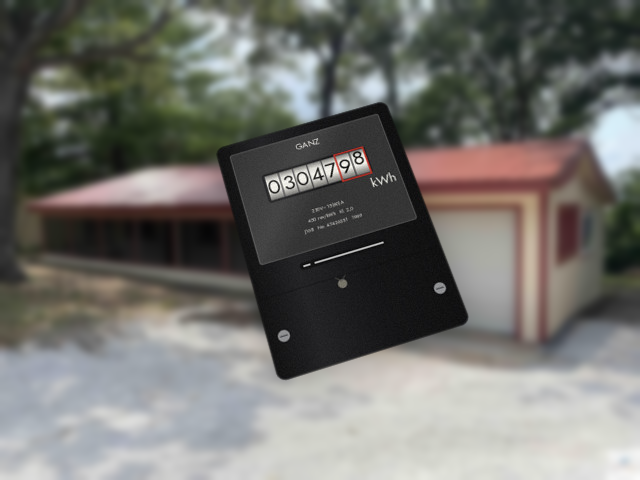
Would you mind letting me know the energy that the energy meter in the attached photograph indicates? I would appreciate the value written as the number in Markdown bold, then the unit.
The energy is **3047.98** kWh
